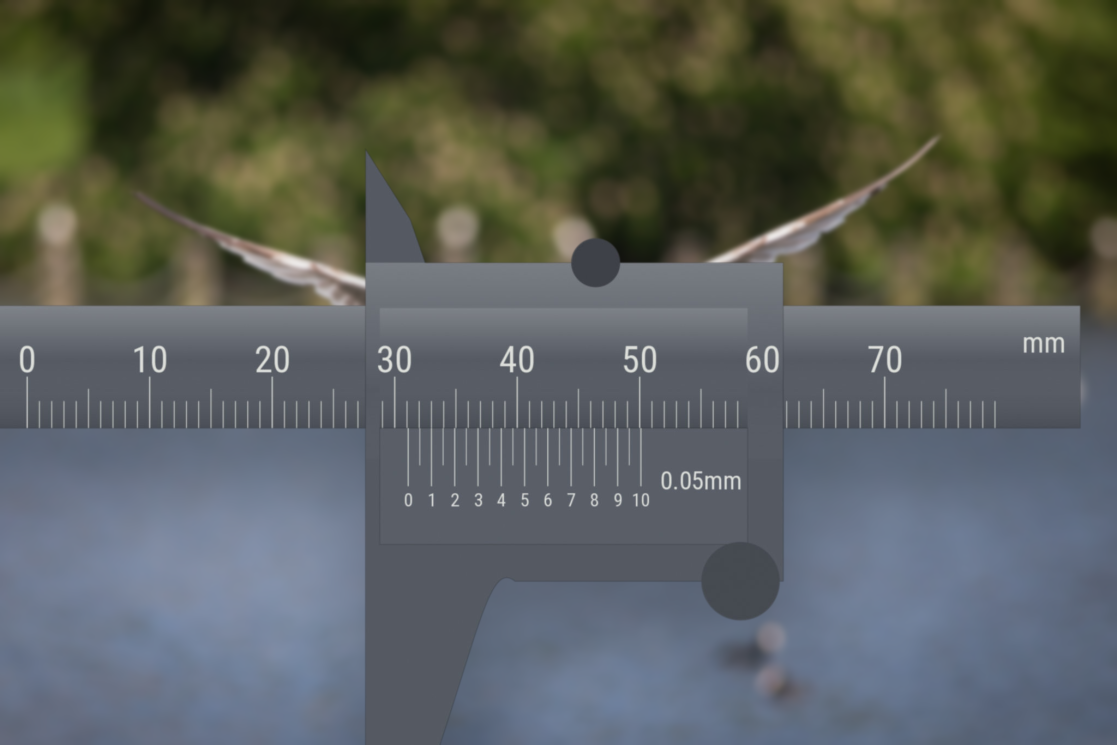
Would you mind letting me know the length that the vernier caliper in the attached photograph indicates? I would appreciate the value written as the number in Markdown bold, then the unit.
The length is **31.1** mm
